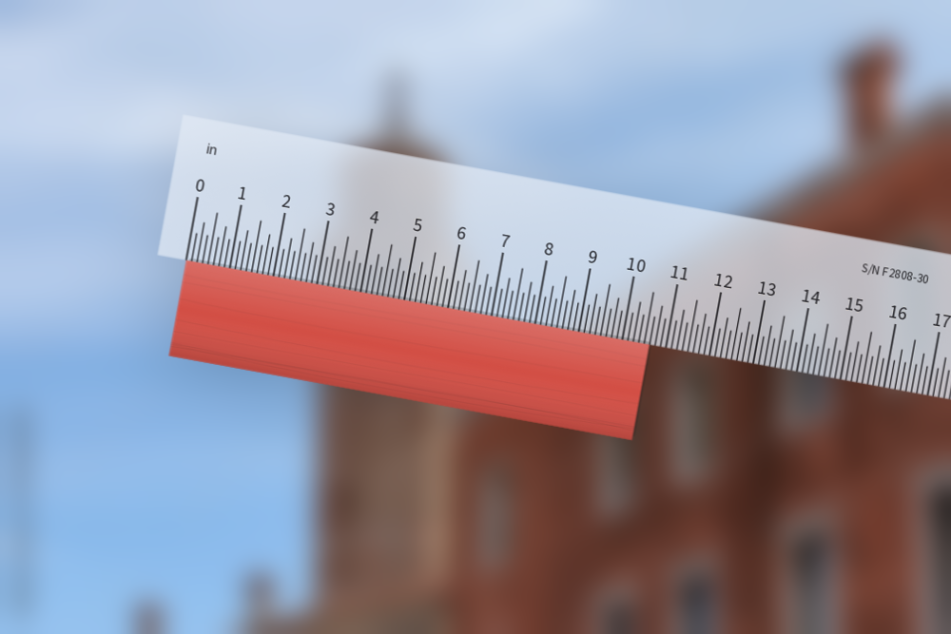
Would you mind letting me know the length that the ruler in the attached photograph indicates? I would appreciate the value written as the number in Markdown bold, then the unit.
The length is **10.625** in
